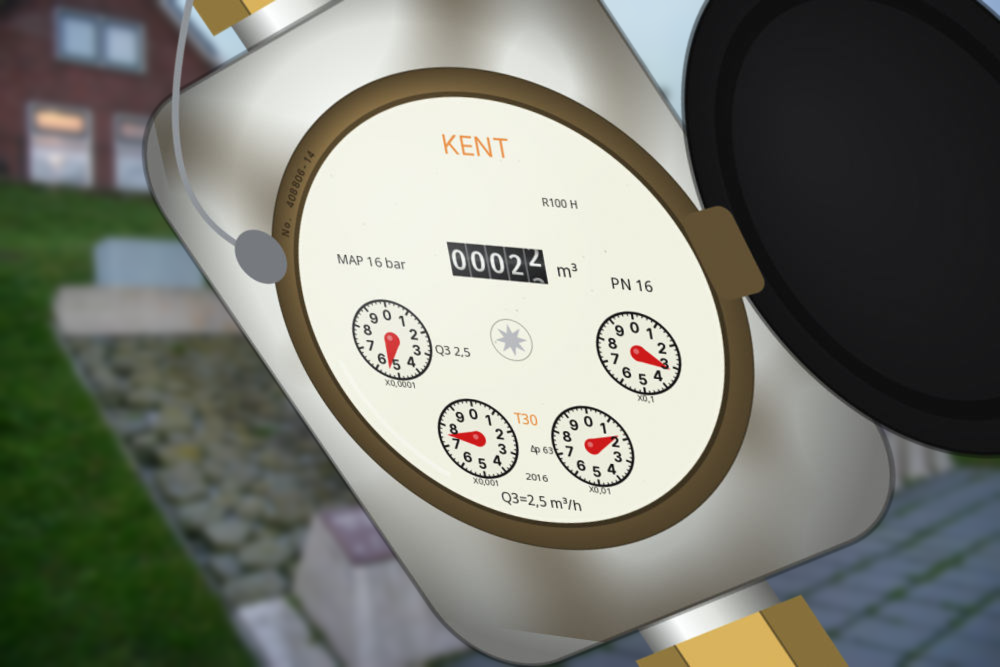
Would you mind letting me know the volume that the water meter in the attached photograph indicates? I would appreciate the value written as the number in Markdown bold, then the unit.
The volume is **22.3175** m³
